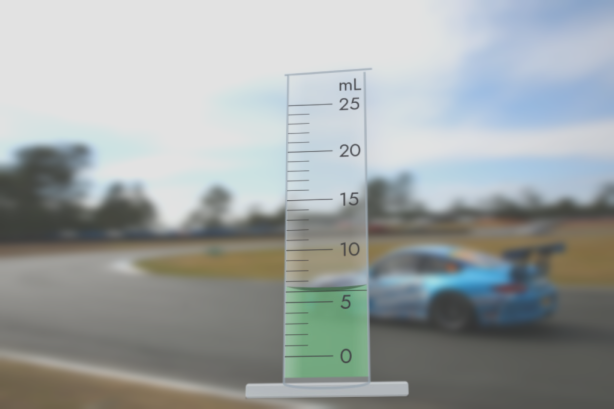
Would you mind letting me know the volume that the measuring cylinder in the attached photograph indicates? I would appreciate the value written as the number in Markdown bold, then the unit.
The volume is **6** mL
